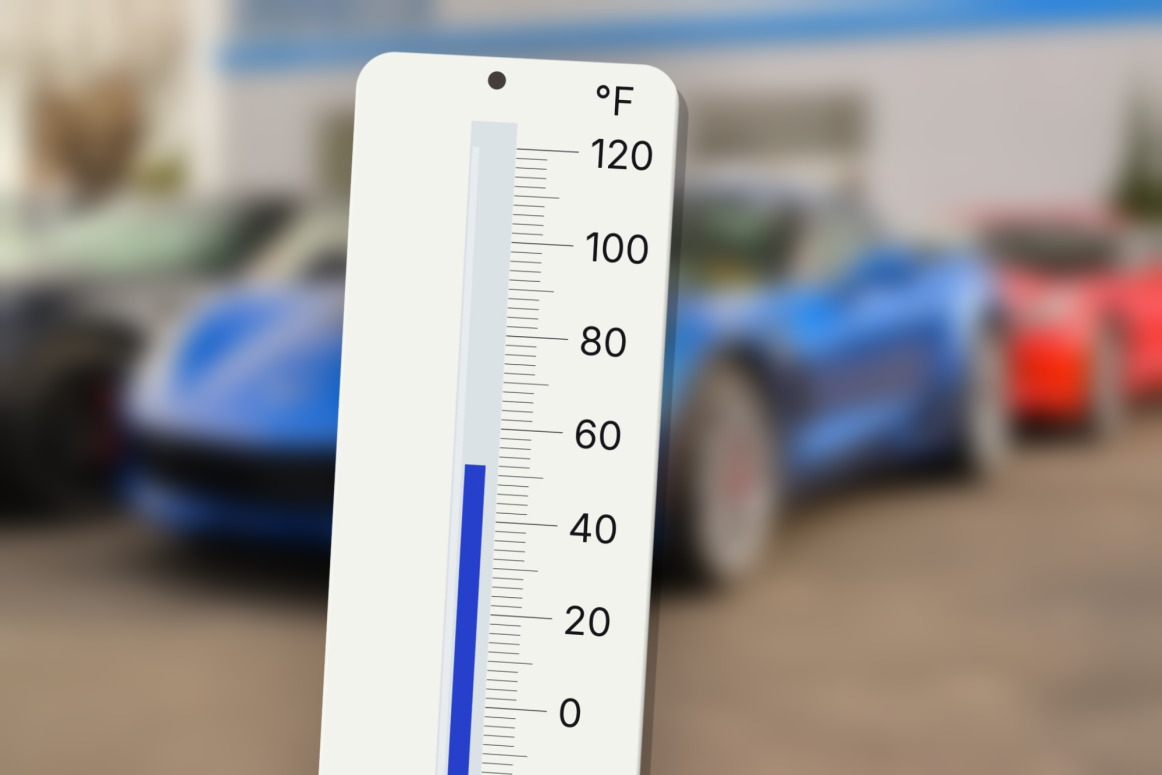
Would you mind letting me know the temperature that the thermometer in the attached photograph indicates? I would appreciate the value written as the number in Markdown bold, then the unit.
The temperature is **52** °F
